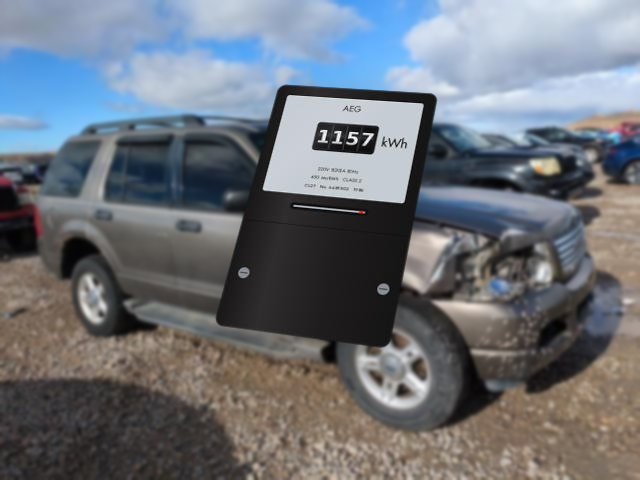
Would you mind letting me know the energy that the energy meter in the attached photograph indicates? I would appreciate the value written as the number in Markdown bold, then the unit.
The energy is **1157** kWh
